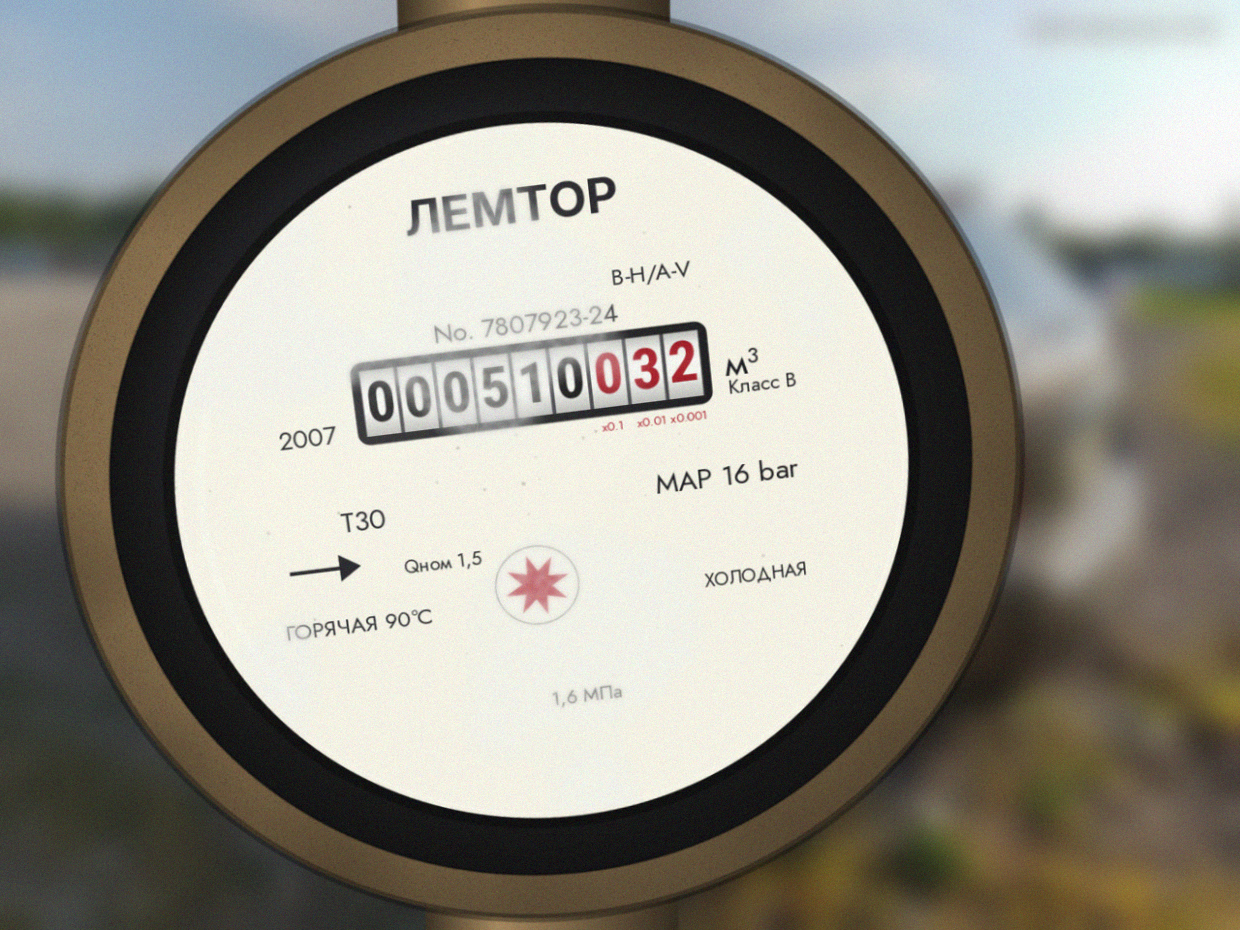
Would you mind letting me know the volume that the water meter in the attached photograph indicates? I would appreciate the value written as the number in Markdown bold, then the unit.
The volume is **510.032** m³
